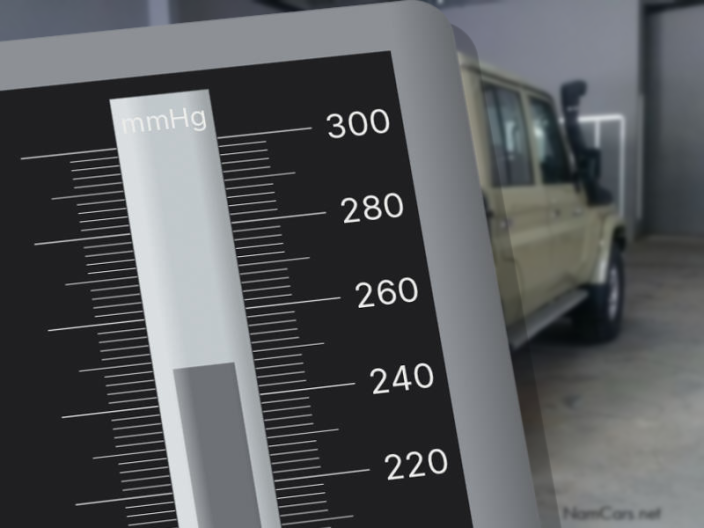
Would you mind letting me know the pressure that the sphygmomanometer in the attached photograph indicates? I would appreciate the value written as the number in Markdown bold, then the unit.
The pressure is **248** mmHg
